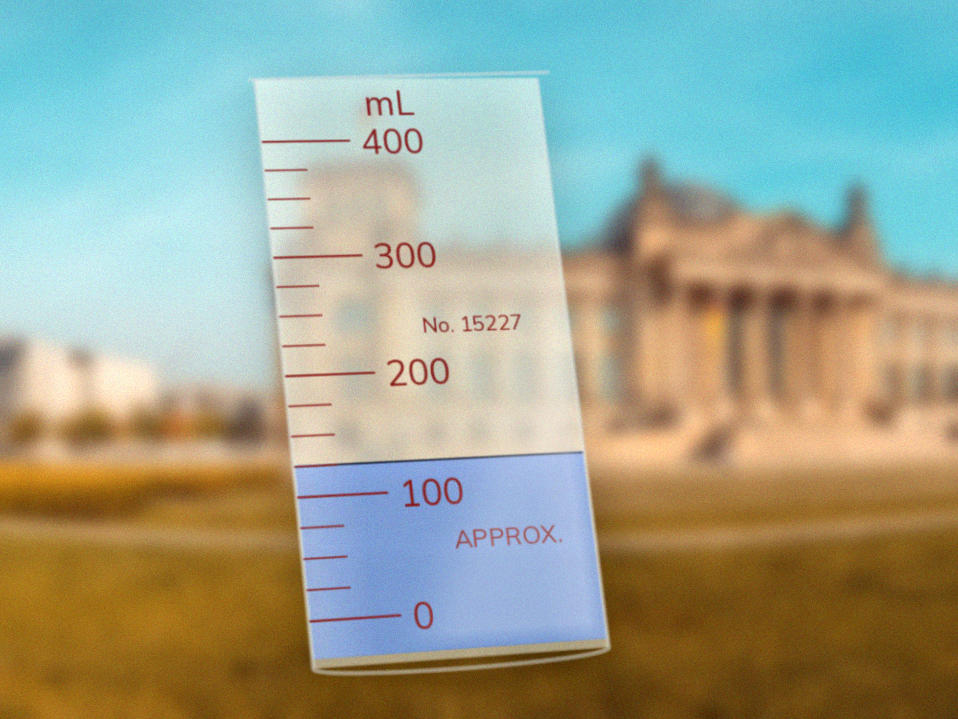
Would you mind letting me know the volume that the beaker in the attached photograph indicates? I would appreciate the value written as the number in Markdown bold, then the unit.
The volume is **125** mL
